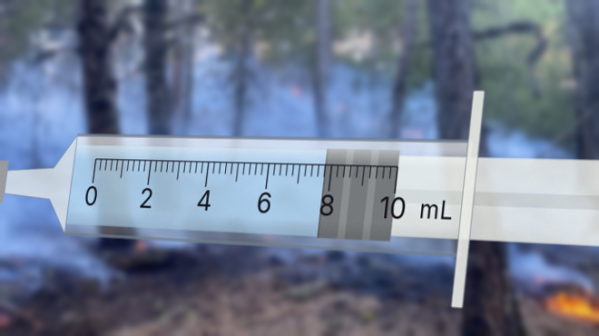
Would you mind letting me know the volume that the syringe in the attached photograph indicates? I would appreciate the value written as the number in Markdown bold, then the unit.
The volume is **7.8** mL
